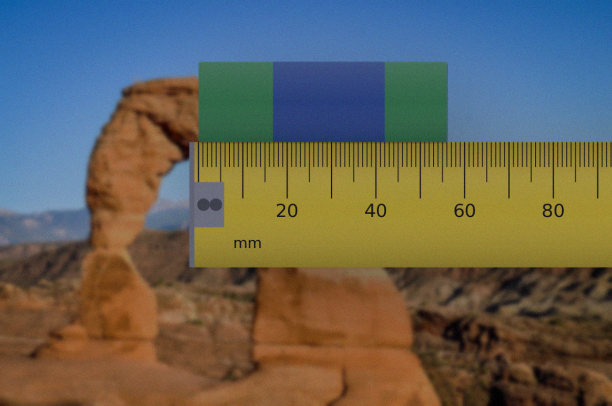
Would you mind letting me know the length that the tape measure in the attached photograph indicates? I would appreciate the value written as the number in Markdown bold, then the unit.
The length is **56** mm
